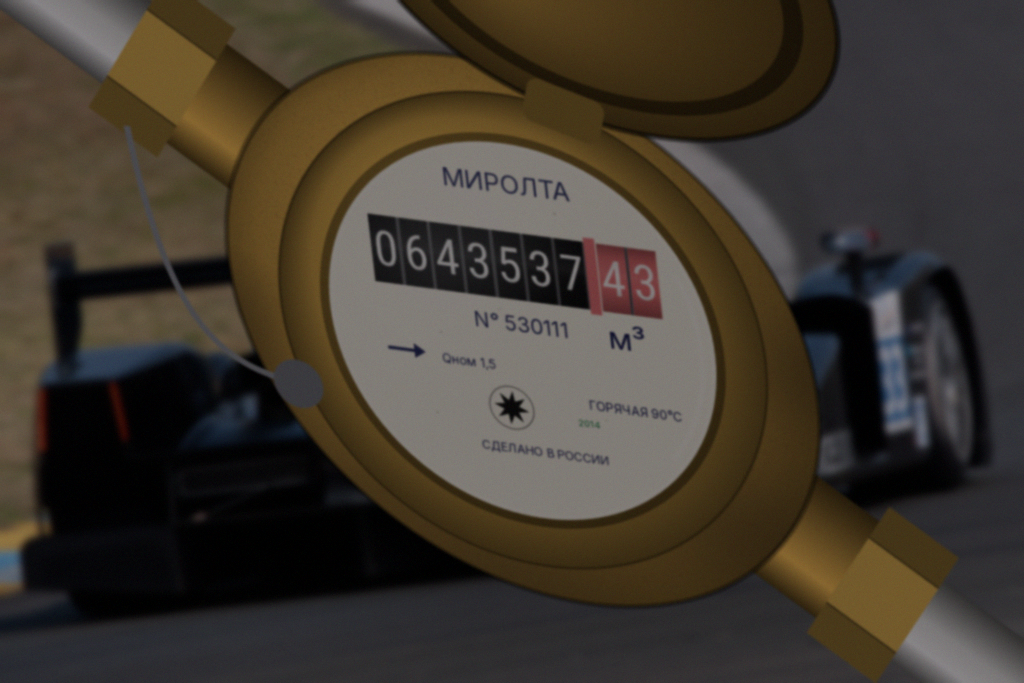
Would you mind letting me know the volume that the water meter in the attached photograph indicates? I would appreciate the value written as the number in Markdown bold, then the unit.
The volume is **643537.43** m³
